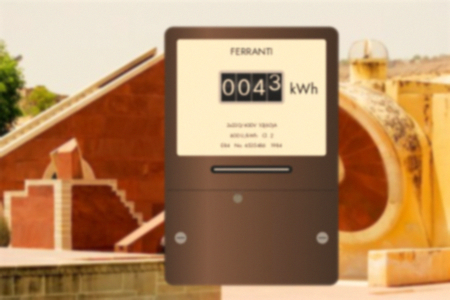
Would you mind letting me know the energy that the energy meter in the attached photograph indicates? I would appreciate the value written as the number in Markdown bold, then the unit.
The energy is **43** kWh
